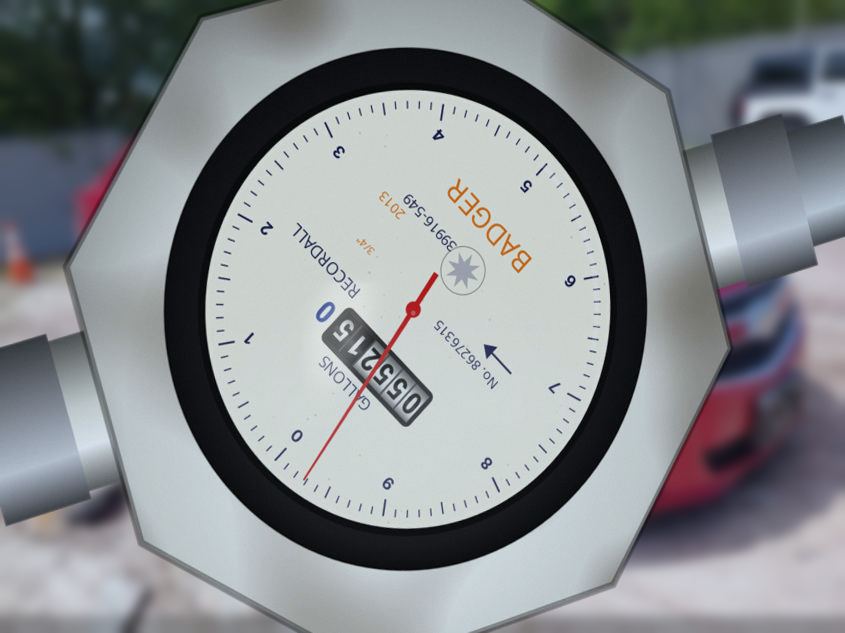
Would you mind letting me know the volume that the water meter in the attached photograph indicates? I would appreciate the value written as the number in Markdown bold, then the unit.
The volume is **552149.7** gal
